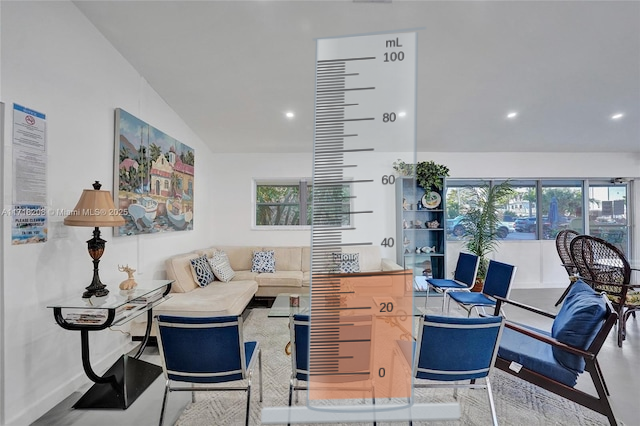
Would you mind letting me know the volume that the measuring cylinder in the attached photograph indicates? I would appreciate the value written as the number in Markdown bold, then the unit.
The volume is **30** mL
